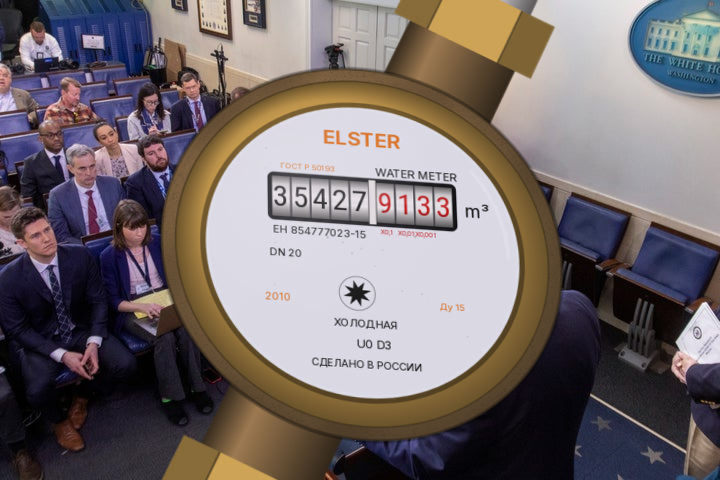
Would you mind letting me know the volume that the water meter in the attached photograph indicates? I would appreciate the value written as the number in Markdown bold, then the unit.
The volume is **35427.9133** m³
